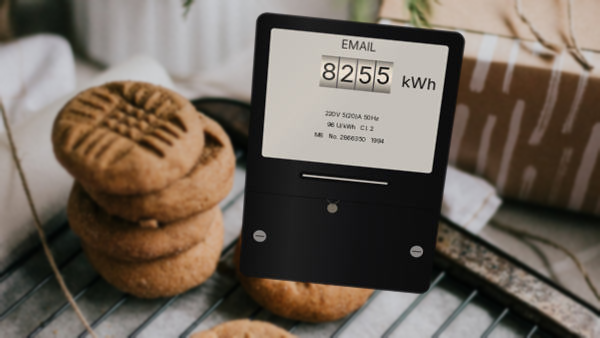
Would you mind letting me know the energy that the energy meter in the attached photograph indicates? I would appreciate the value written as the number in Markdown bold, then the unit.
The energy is **8255** kWh
